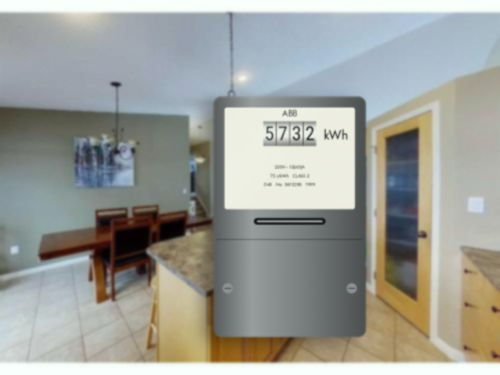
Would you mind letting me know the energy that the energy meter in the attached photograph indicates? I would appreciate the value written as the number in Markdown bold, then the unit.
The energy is **5732** kWh
